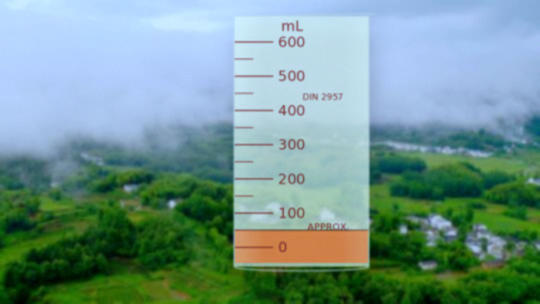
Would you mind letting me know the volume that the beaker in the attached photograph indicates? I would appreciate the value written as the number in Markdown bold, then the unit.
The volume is **50** mL
